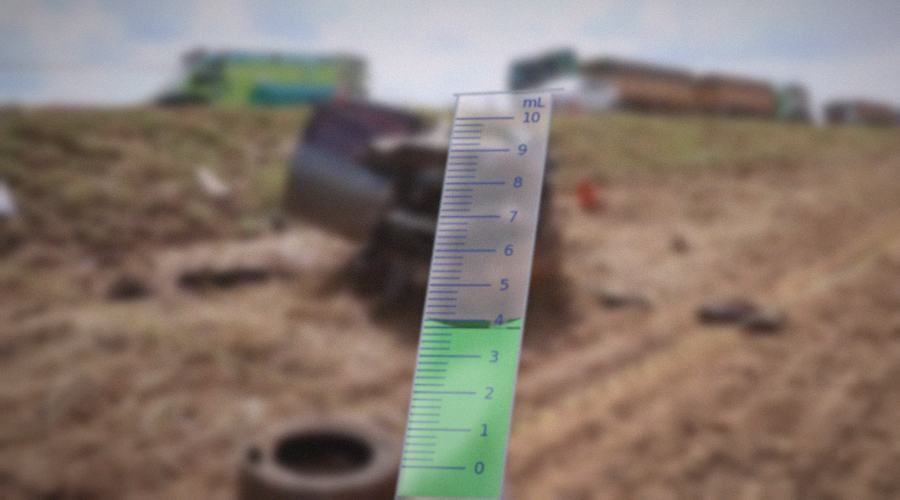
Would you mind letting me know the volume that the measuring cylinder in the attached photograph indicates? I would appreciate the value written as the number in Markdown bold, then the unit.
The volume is **3.8** mL
